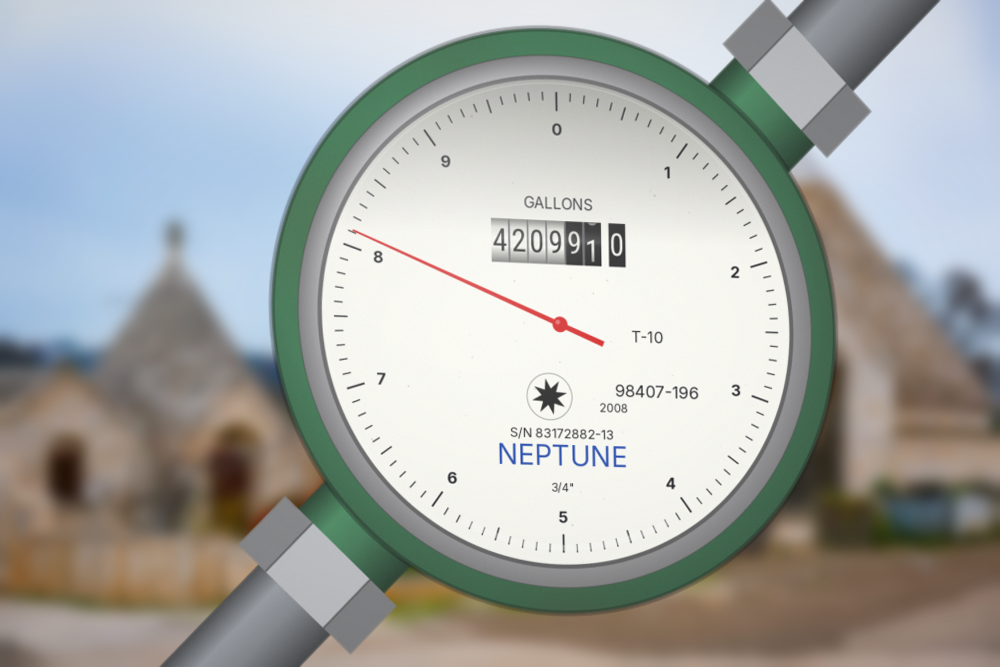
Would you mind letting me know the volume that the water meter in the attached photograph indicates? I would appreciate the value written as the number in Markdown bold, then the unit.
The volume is **4209908.1** gal
